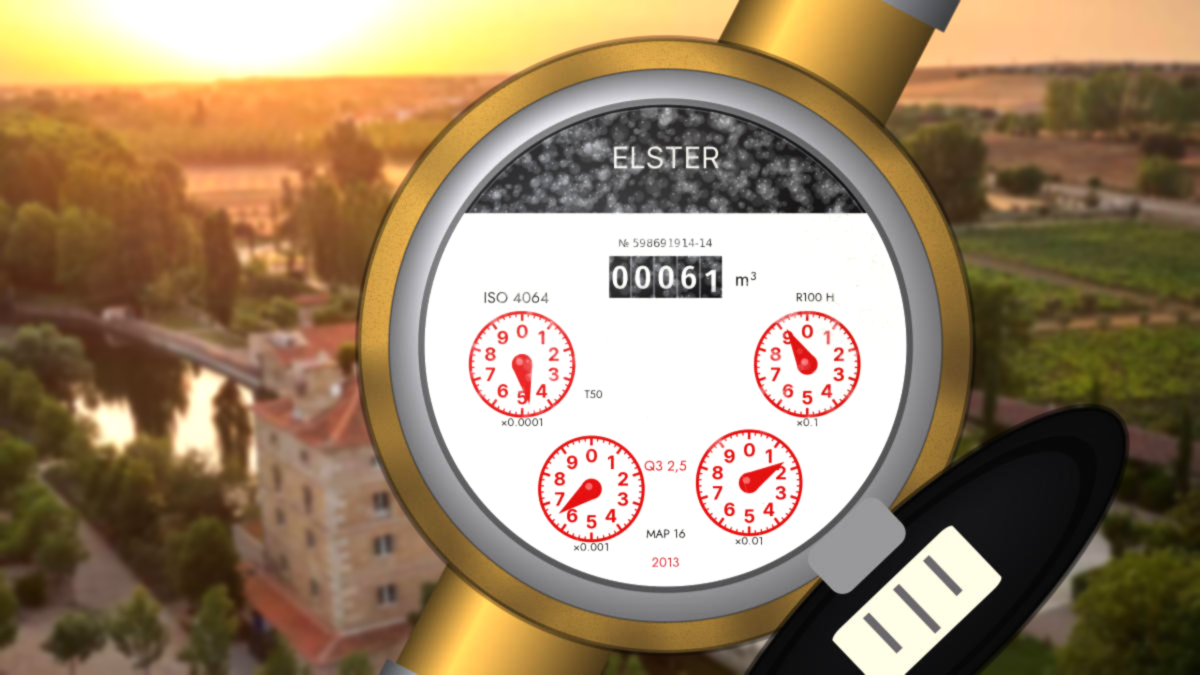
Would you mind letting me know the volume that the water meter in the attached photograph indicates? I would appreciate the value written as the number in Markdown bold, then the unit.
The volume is **60.9164** m³
